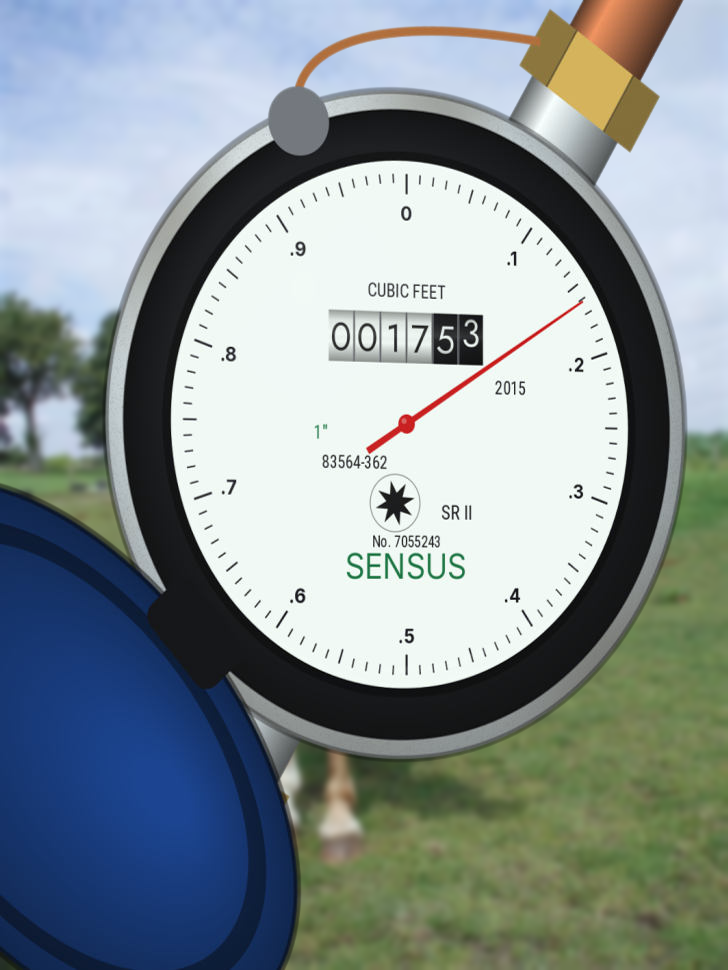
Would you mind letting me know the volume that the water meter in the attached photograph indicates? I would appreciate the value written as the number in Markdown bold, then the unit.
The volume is **1753.16** ft³
